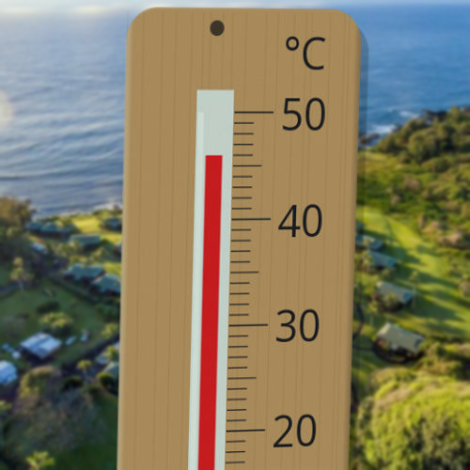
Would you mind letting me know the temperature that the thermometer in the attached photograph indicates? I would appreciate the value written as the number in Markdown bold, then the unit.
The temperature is **46** °C
